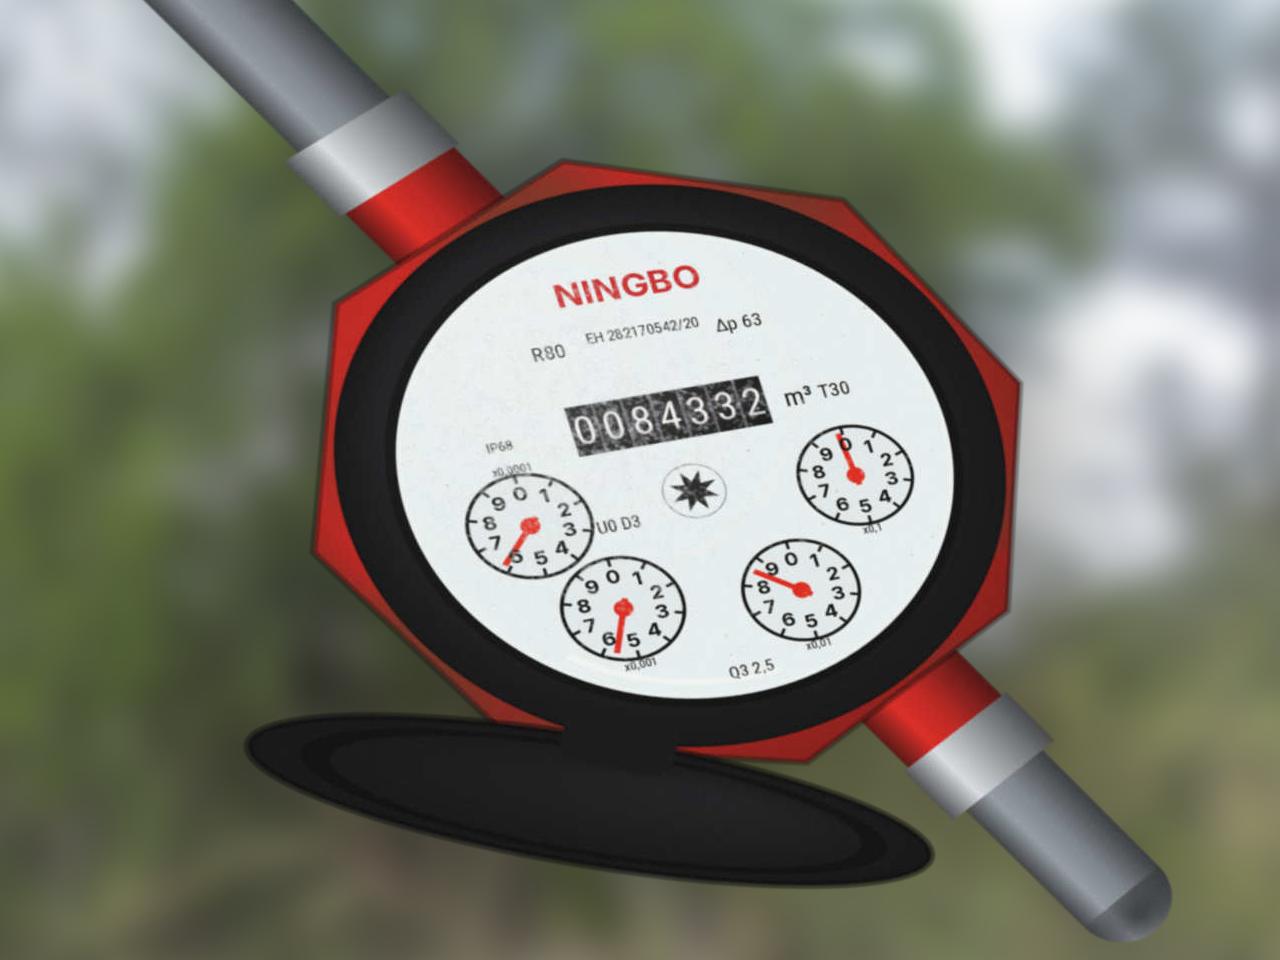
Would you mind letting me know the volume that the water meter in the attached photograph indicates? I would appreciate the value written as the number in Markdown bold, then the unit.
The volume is **84331.9856** m³
